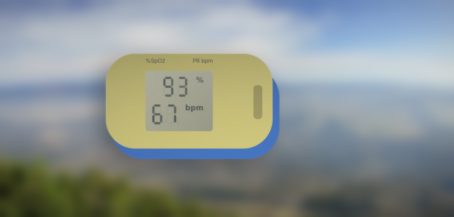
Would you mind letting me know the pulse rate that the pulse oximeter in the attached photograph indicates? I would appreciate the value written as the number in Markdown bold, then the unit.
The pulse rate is **67** bpm
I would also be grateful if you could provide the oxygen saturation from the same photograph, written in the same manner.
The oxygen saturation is **93** %
